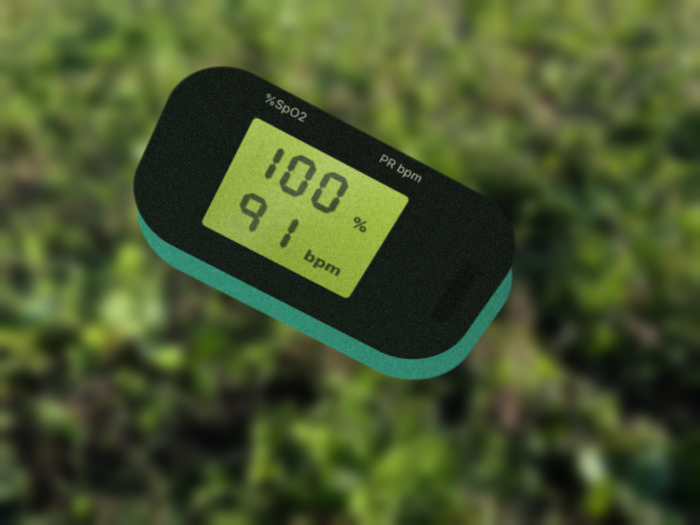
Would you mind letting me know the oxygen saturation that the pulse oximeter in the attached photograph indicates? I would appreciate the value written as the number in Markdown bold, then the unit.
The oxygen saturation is **100** %
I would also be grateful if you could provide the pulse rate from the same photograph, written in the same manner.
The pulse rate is **91** bpm
